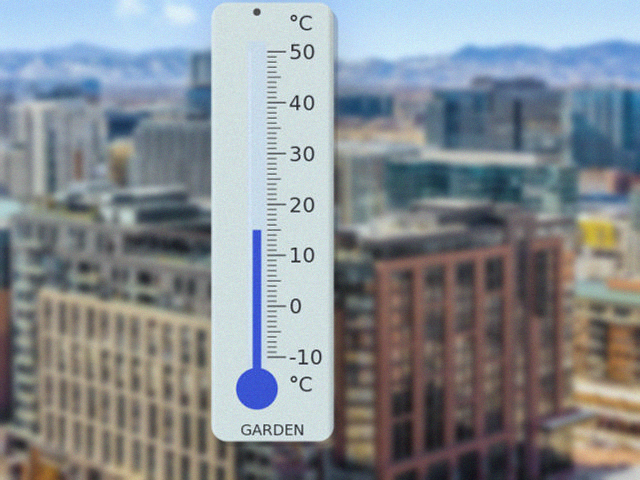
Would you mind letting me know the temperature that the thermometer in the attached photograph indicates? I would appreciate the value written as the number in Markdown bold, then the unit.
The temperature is **15** °C
